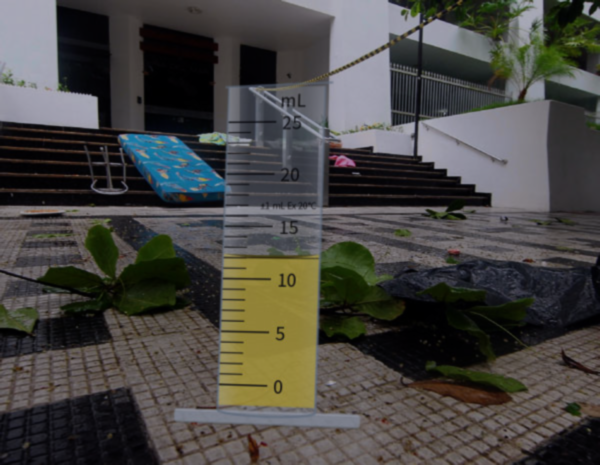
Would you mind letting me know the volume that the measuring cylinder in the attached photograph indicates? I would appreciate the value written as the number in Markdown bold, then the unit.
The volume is **12** mL
